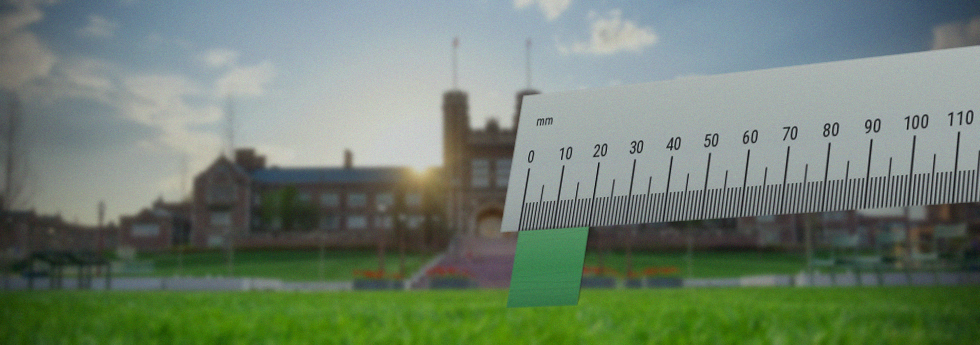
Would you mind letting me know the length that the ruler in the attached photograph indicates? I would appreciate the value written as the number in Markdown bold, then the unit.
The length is **20** mm
